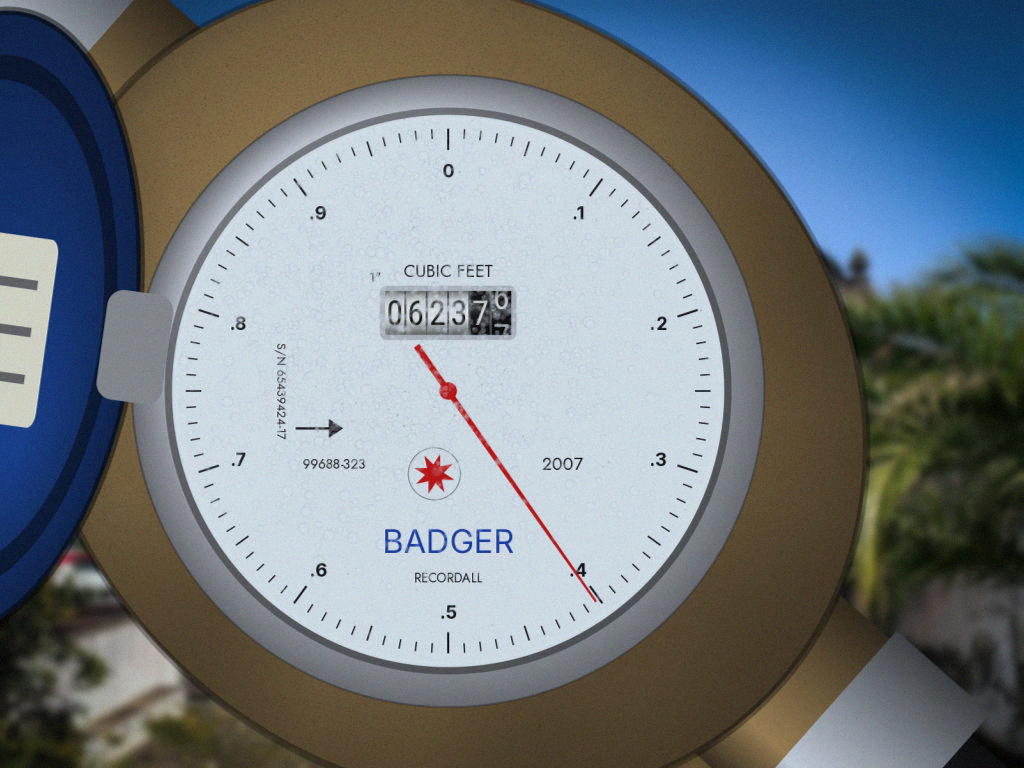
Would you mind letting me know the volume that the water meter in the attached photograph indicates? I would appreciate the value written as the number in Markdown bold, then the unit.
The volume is **62376.40** ft³
